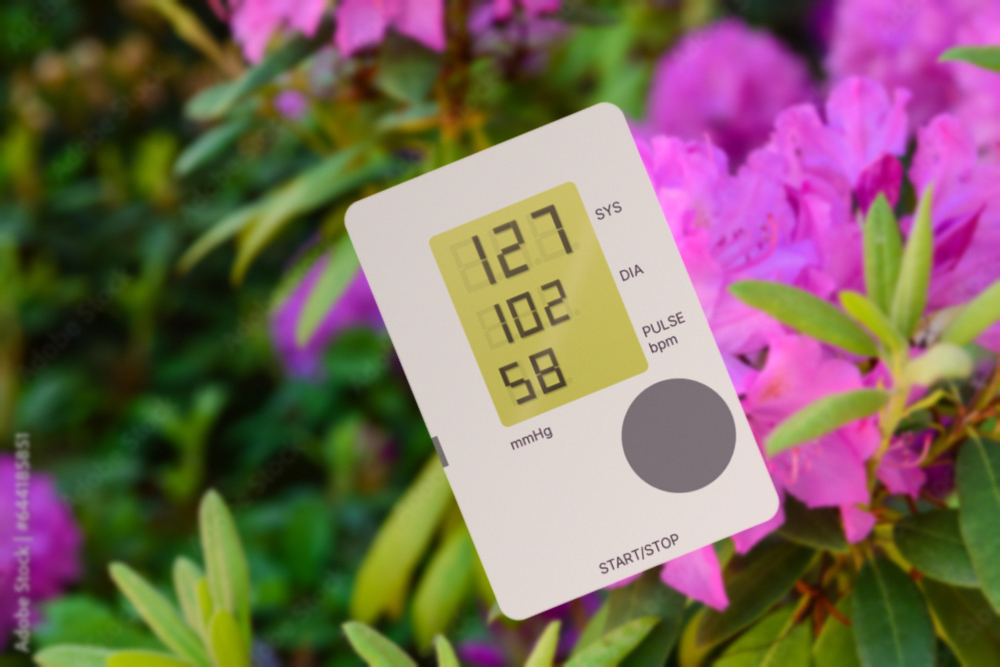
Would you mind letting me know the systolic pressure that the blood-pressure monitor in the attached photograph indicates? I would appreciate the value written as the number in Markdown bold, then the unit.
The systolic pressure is **127** mmHg
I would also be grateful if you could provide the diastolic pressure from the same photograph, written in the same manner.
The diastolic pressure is **102** mmHg
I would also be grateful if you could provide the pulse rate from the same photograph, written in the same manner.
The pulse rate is **58** bpm
